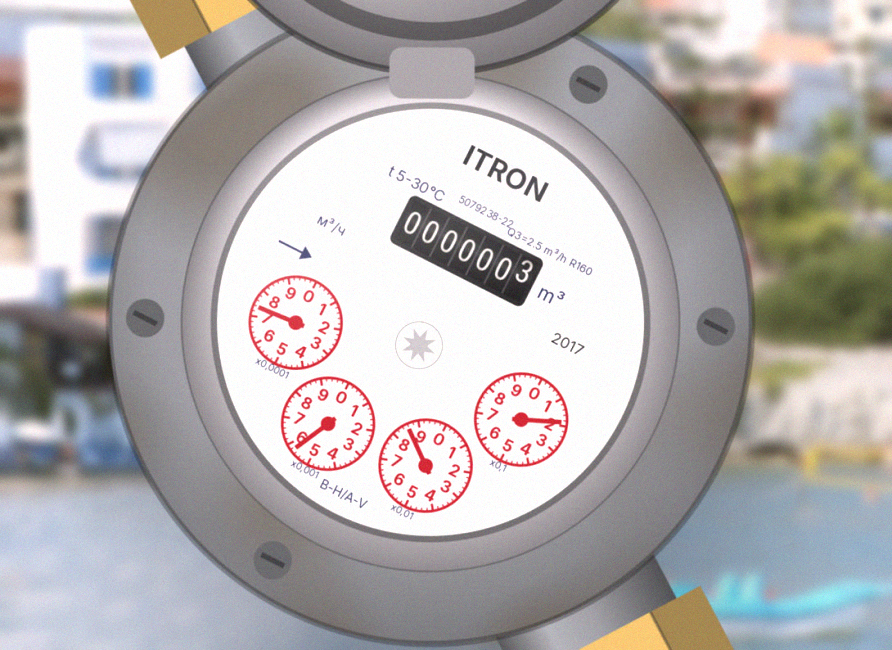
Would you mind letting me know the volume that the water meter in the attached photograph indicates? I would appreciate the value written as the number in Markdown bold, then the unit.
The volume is **3.1857** m³
